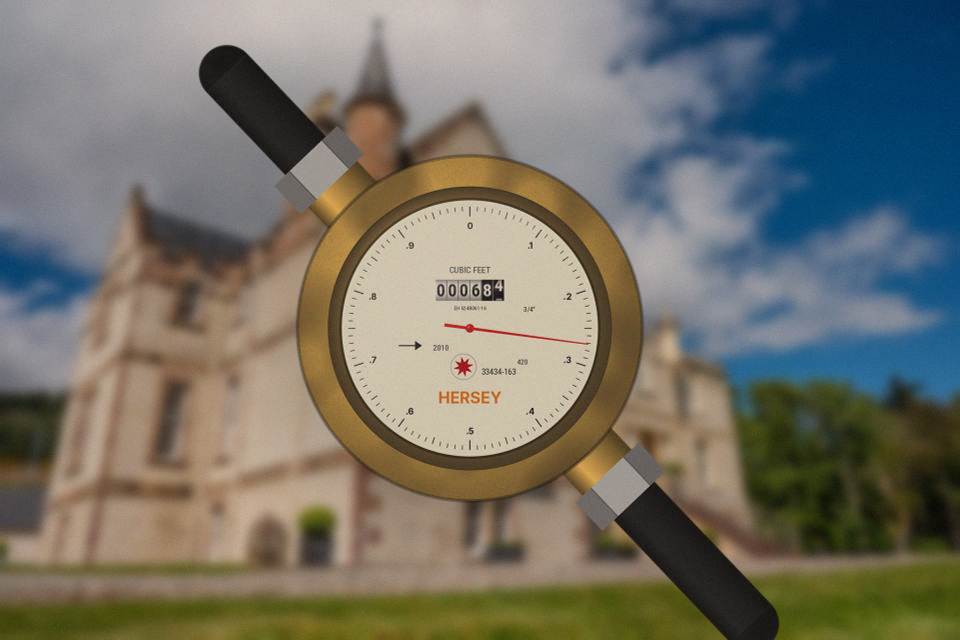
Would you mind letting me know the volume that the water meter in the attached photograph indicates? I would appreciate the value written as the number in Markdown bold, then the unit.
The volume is **684.27** ft³
